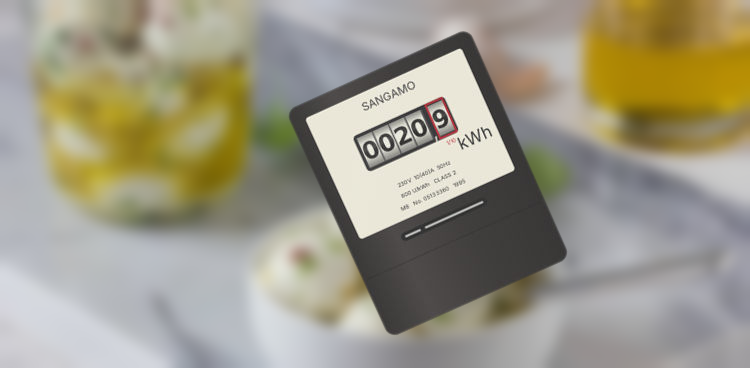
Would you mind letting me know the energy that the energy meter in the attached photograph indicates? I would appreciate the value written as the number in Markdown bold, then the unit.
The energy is **20.9** kWh
